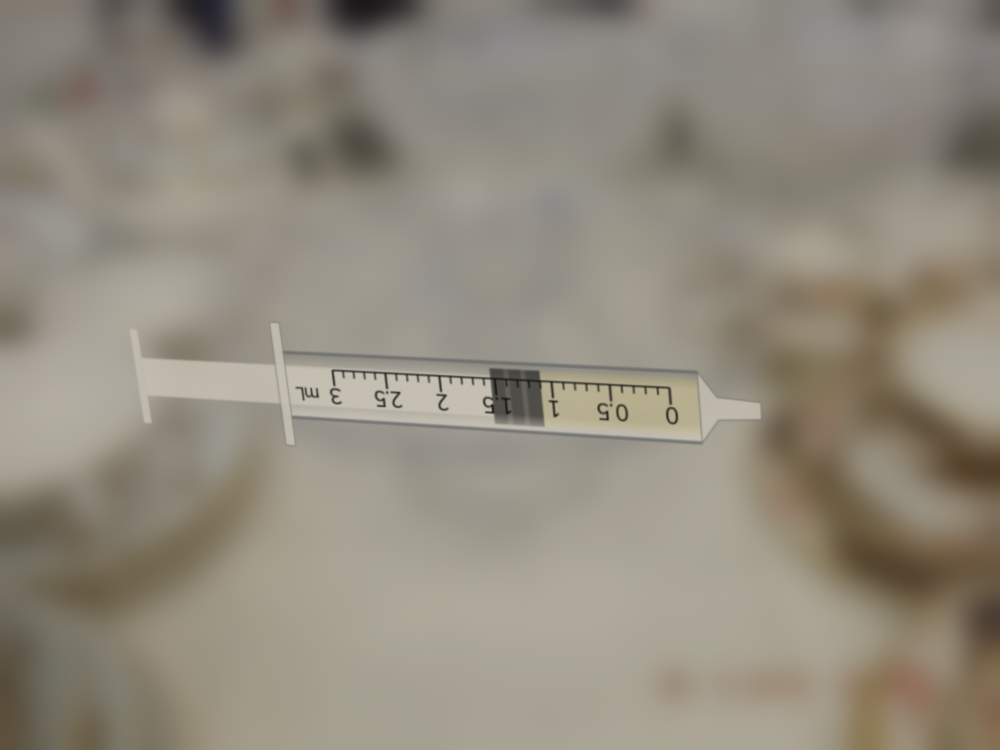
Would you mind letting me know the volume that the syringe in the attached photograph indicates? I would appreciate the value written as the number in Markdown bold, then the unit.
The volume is **1.1** mL
